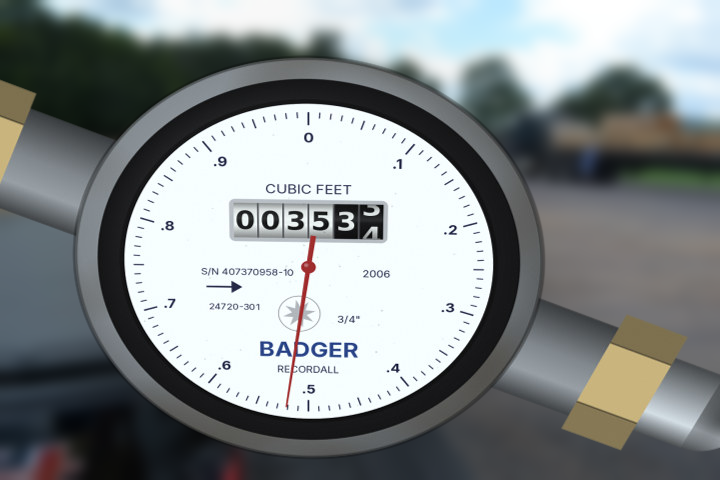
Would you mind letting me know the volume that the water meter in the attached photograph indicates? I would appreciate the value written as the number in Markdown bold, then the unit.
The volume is **3533.52** ft³
